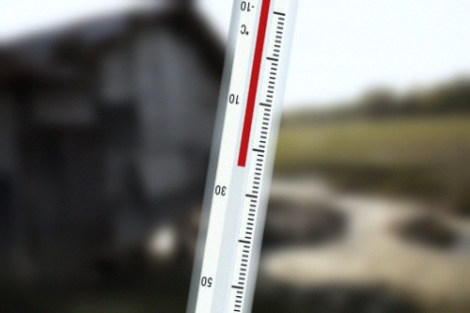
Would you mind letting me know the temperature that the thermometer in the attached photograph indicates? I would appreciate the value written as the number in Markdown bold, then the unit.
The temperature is **24** °C
